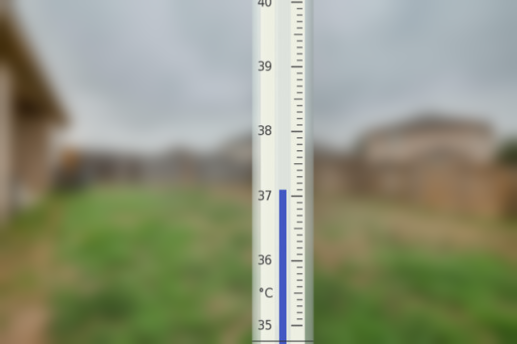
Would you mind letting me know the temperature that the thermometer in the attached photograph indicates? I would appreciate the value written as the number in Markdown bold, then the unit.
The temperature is **37.1** °C
